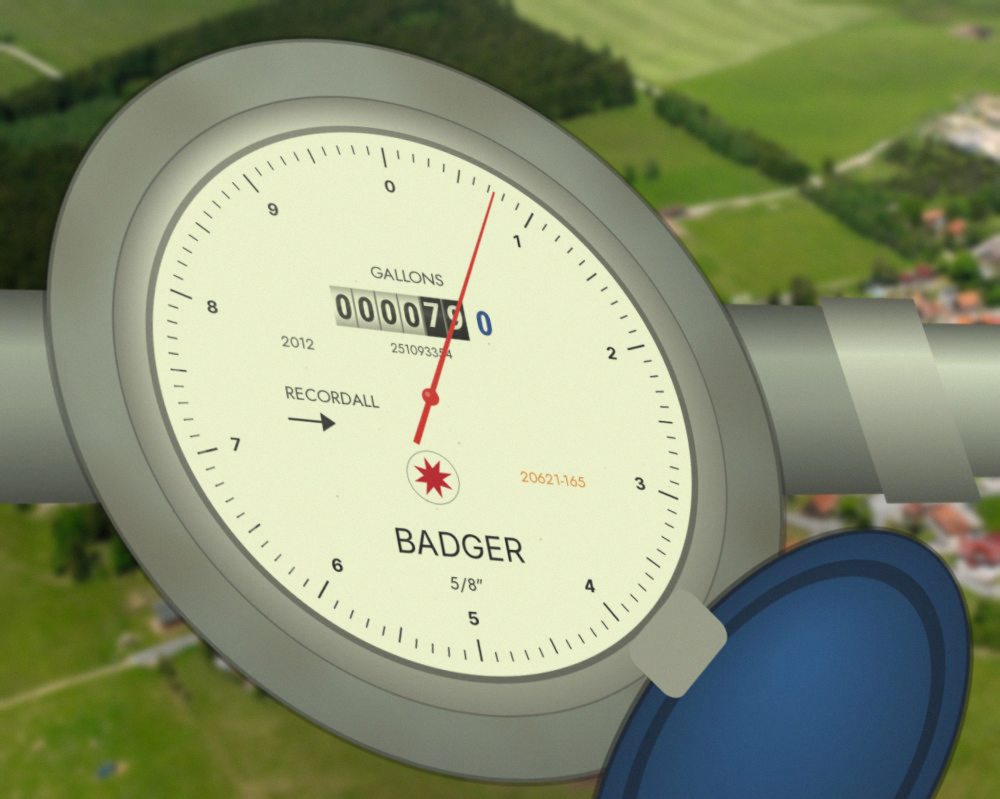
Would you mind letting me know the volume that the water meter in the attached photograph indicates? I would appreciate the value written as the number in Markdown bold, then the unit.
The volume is **790.7** gal
